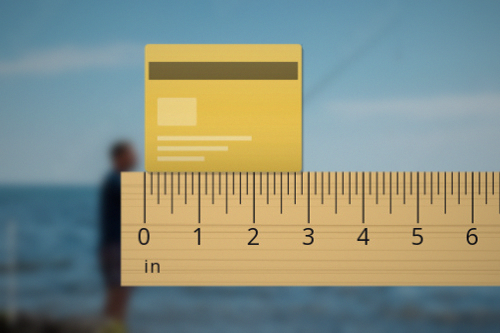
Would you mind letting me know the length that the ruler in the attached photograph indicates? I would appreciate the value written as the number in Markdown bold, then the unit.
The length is **2.875** in
